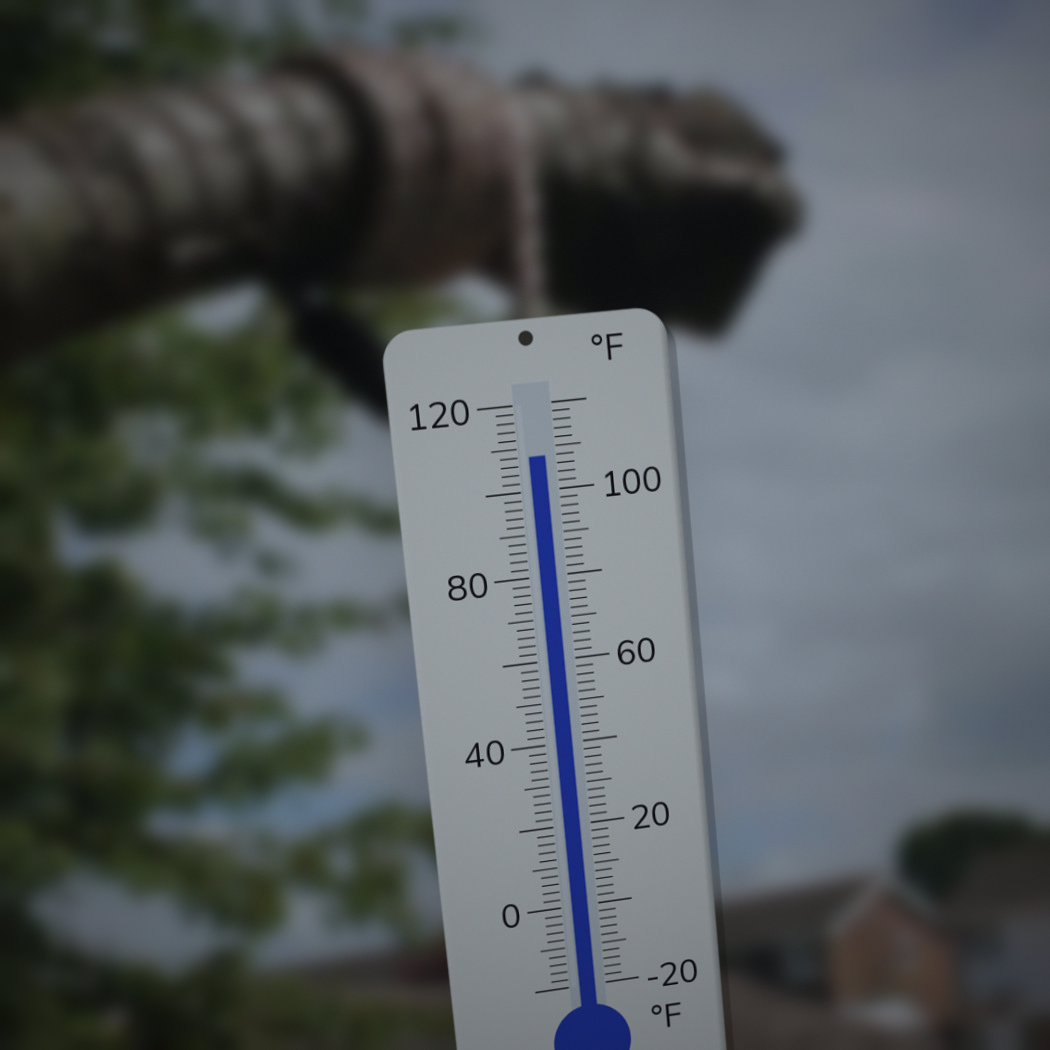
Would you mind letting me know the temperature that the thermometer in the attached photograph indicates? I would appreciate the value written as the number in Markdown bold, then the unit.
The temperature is **108** °F
